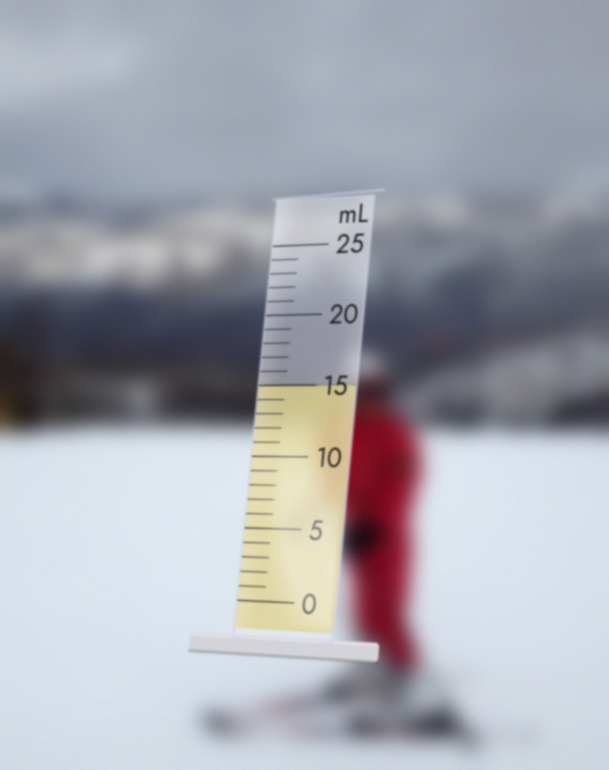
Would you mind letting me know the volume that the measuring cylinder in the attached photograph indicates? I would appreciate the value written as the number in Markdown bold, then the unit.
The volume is **15** mL
